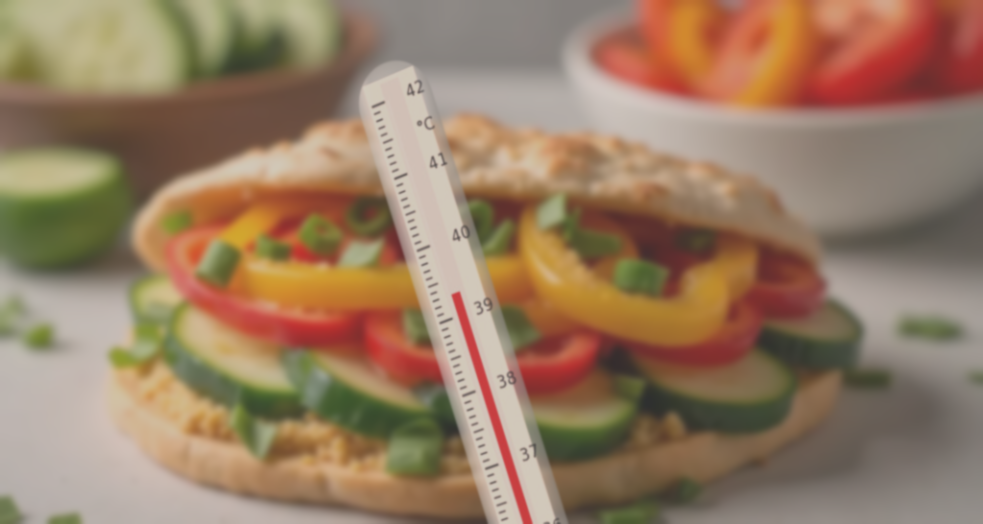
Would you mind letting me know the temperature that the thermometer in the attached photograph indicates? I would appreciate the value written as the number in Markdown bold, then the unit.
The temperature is **39.3** °C
